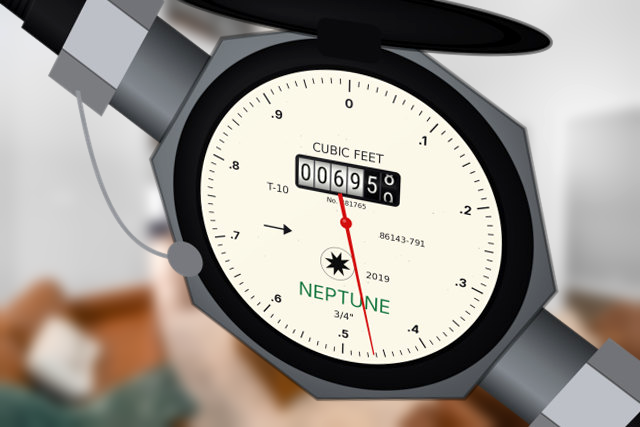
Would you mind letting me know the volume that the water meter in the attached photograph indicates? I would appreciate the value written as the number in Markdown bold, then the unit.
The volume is **6958.46** ft³
